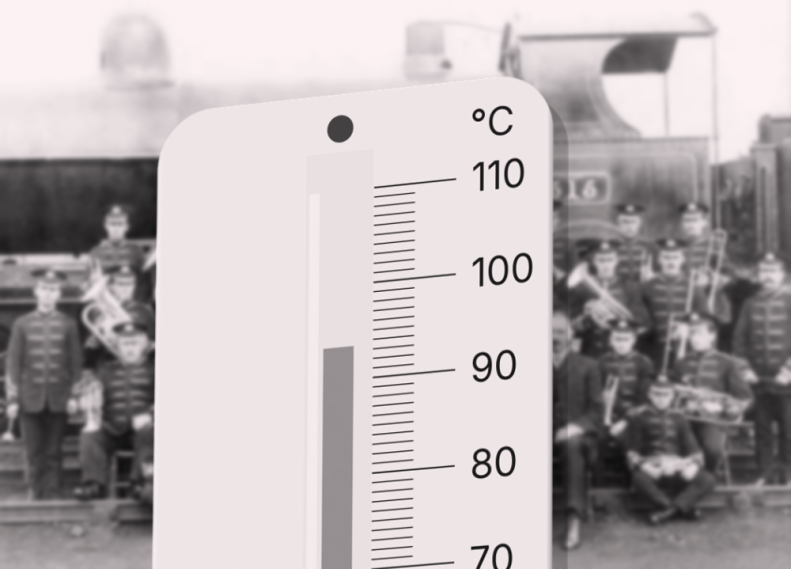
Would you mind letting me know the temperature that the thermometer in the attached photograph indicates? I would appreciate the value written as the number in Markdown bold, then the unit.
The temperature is **93.5** °C
